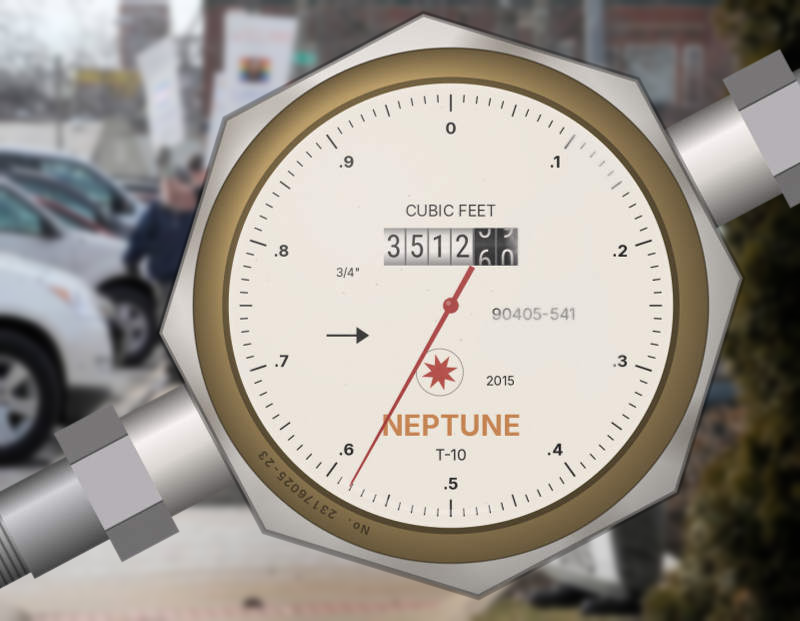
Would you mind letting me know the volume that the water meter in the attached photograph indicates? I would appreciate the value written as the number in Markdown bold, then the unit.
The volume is **351259.58** ft³
